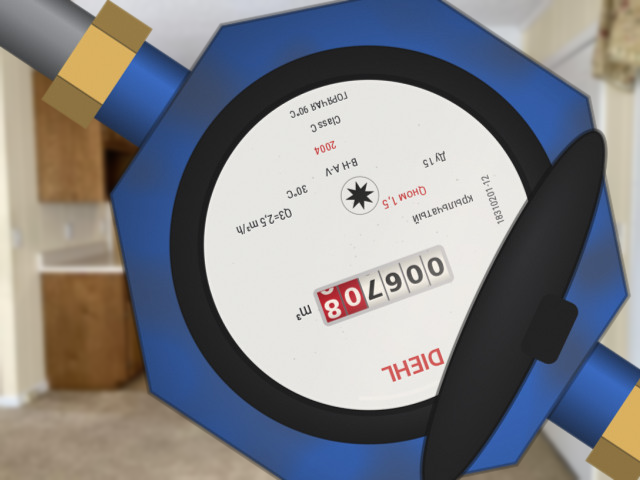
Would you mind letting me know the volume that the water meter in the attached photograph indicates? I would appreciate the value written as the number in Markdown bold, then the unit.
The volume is **67.08** m³
